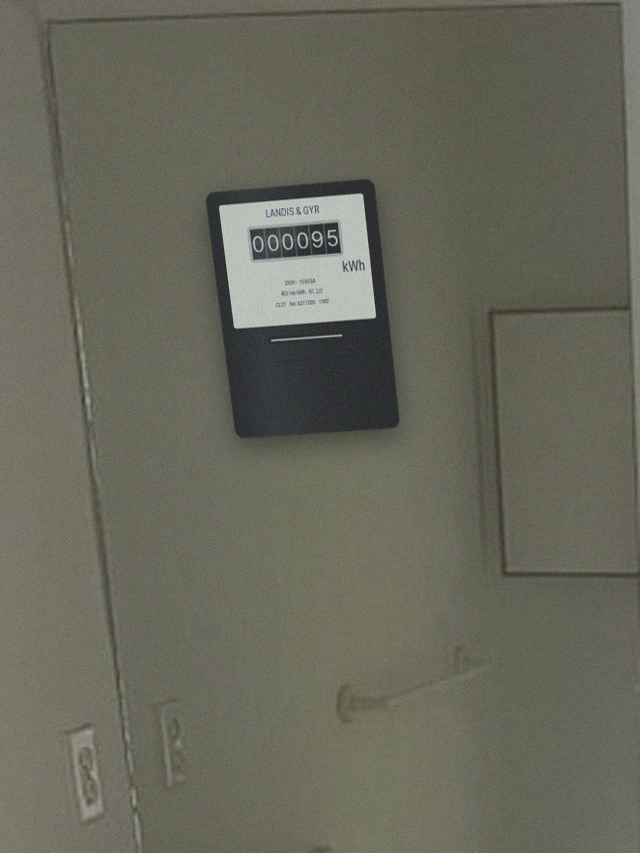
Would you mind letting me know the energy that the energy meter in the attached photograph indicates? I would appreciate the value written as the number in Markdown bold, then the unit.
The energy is **95** kWh
